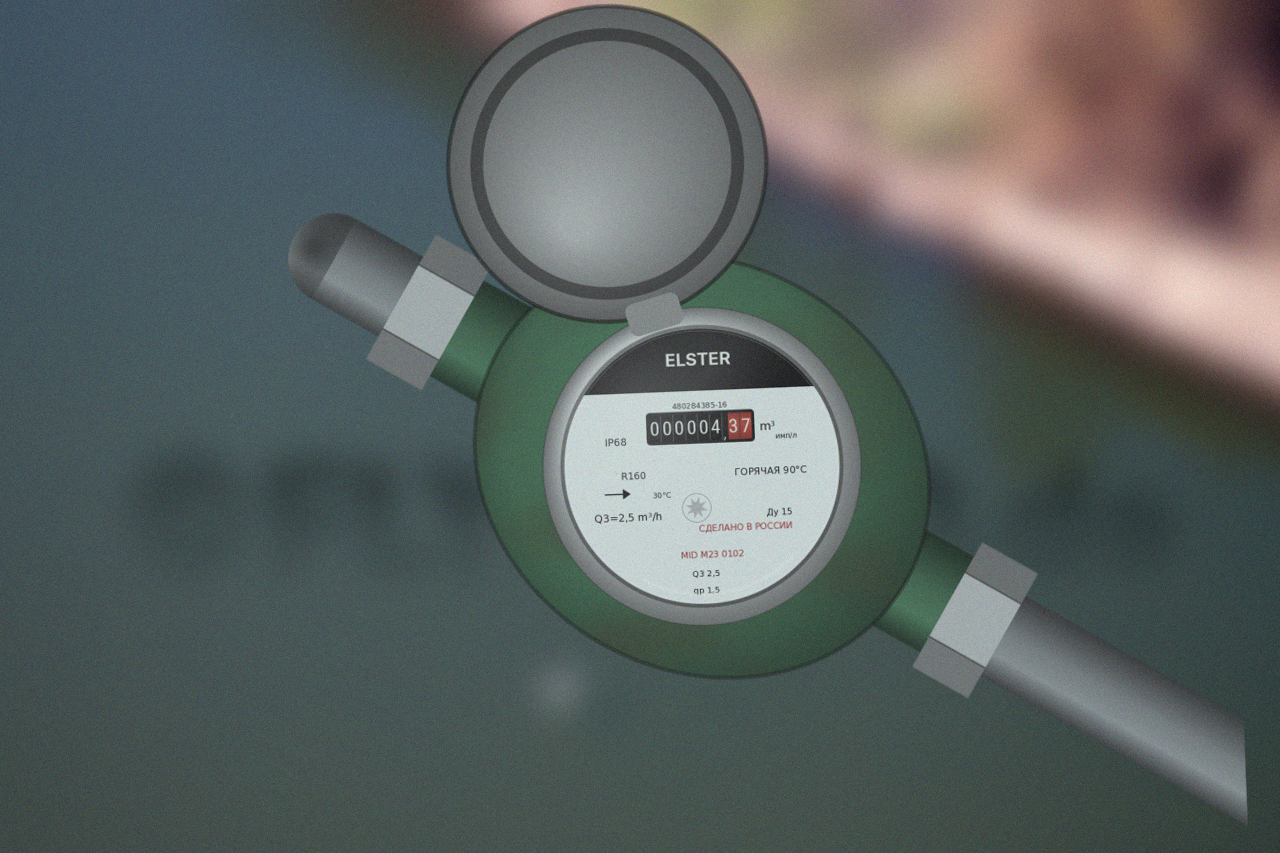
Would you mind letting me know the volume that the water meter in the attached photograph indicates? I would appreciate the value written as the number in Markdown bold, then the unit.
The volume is **4.37** m³
